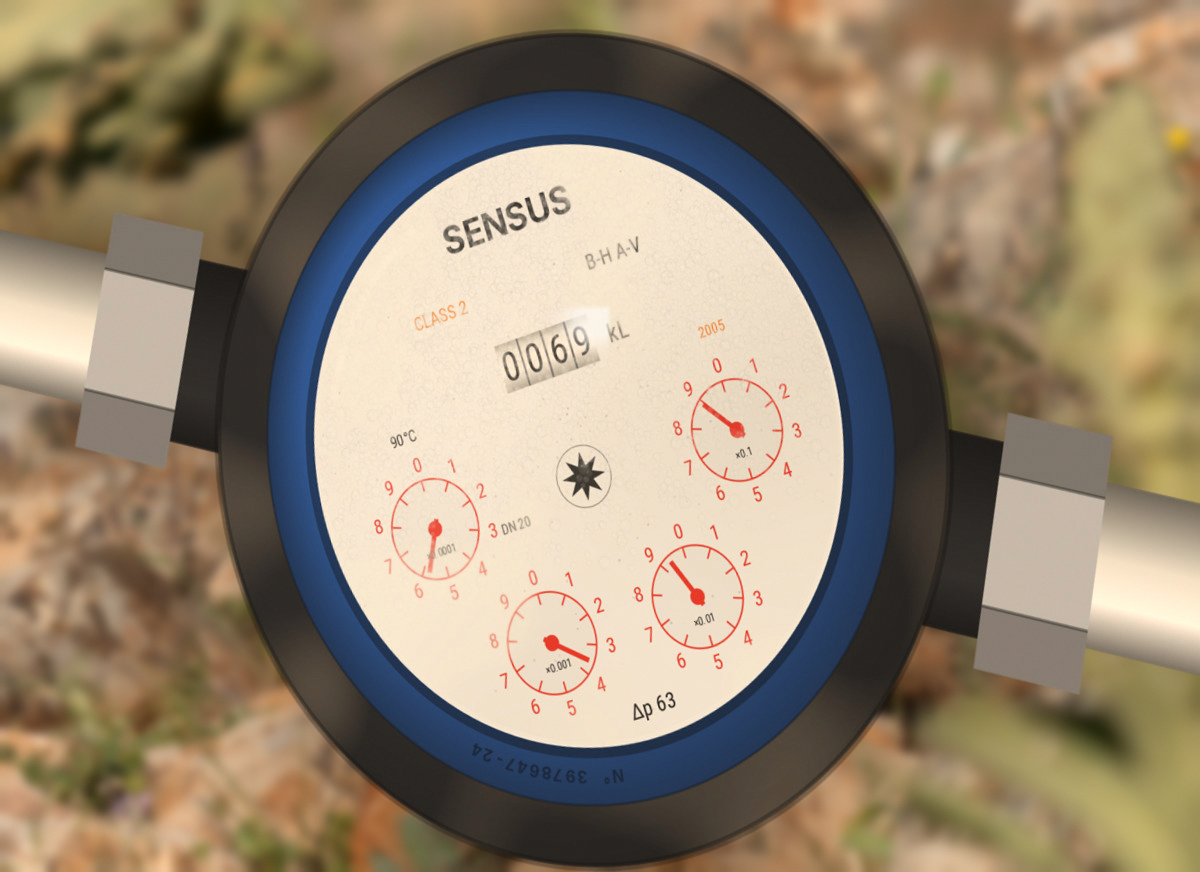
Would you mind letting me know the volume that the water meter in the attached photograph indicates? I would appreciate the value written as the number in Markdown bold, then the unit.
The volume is **69.8935** kL
